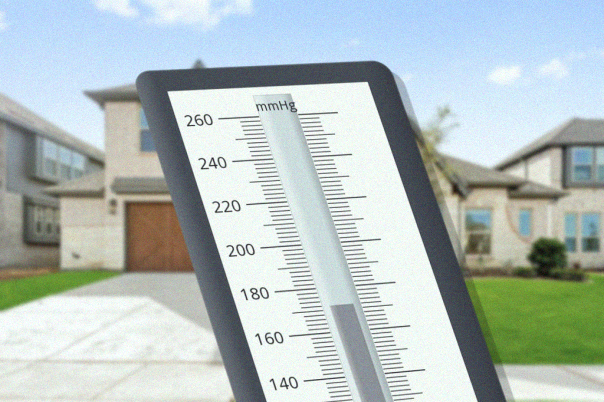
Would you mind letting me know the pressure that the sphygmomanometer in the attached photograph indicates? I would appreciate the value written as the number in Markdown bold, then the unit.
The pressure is **172** mmHg
